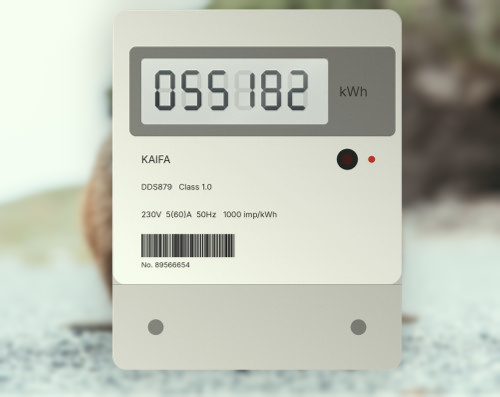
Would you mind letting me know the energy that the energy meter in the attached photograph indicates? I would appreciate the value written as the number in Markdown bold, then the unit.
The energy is **55182** kWh
